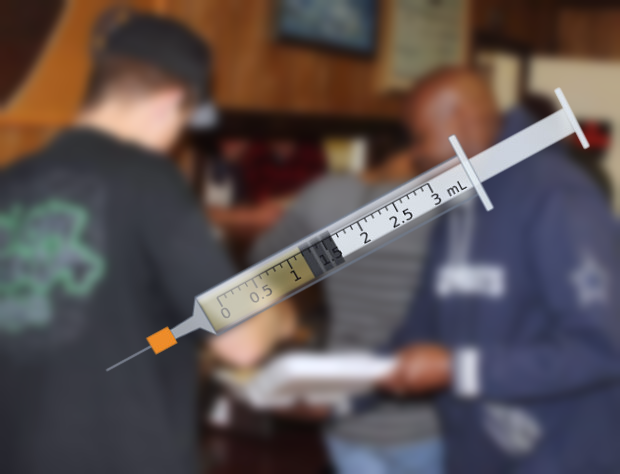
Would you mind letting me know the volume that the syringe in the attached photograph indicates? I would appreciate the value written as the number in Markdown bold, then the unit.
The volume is **1.2** mL
